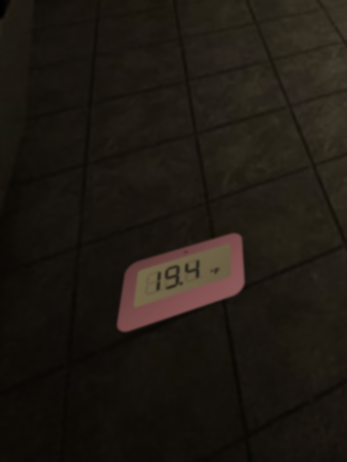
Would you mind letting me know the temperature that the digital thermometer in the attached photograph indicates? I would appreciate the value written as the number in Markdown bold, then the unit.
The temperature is **19.4** °F
